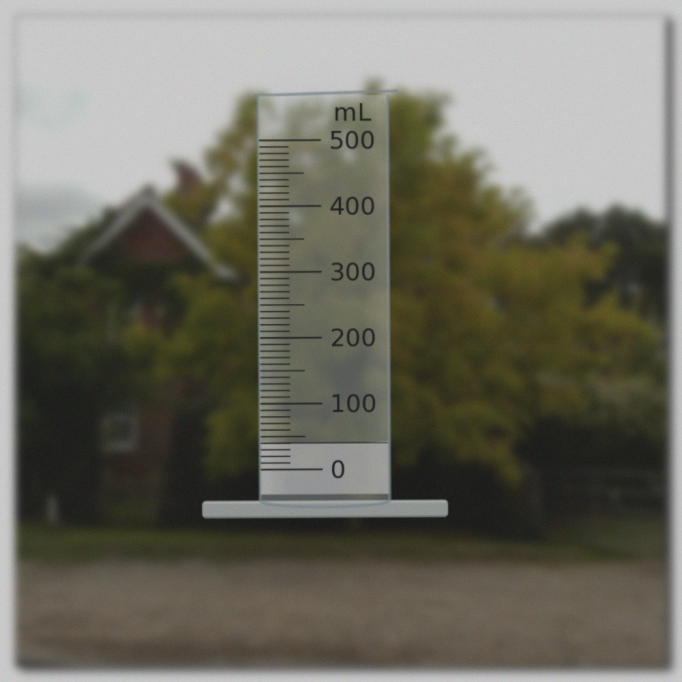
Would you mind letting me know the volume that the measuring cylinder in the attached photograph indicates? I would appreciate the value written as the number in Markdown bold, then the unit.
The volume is **40** mL
